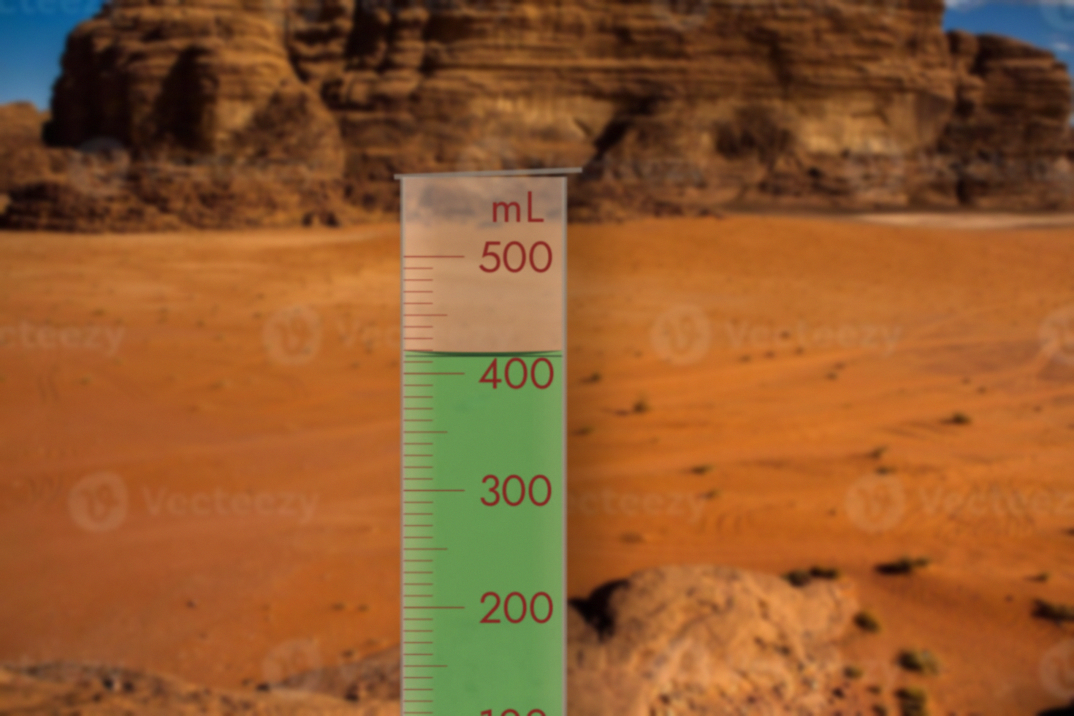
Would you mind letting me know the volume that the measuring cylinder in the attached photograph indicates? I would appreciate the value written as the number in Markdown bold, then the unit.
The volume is **415** mL
